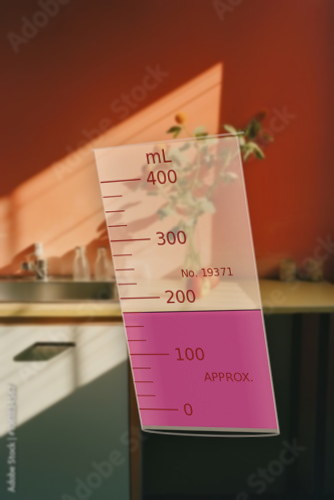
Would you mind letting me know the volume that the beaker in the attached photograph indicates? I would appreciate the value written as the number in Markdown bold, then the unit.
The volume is **175** mL
